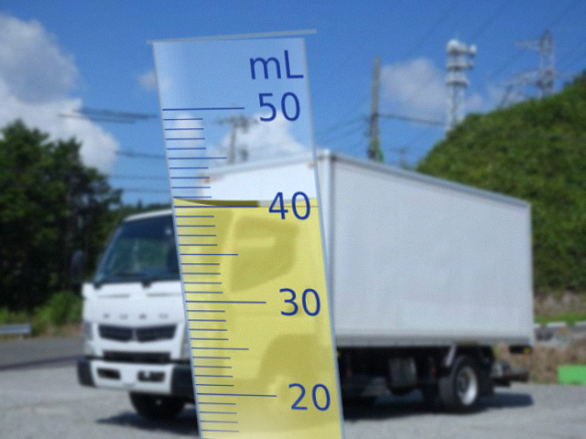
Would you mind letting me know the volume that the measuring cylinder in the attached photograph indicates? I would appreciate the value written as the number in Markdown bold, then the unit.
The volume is **40** mL
